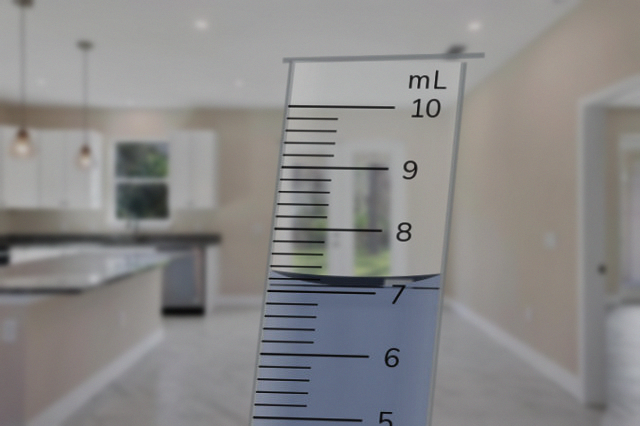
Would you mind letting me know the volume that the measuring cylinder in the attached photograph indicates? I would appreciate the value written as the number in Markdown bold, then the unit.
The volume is **7.1** mL
